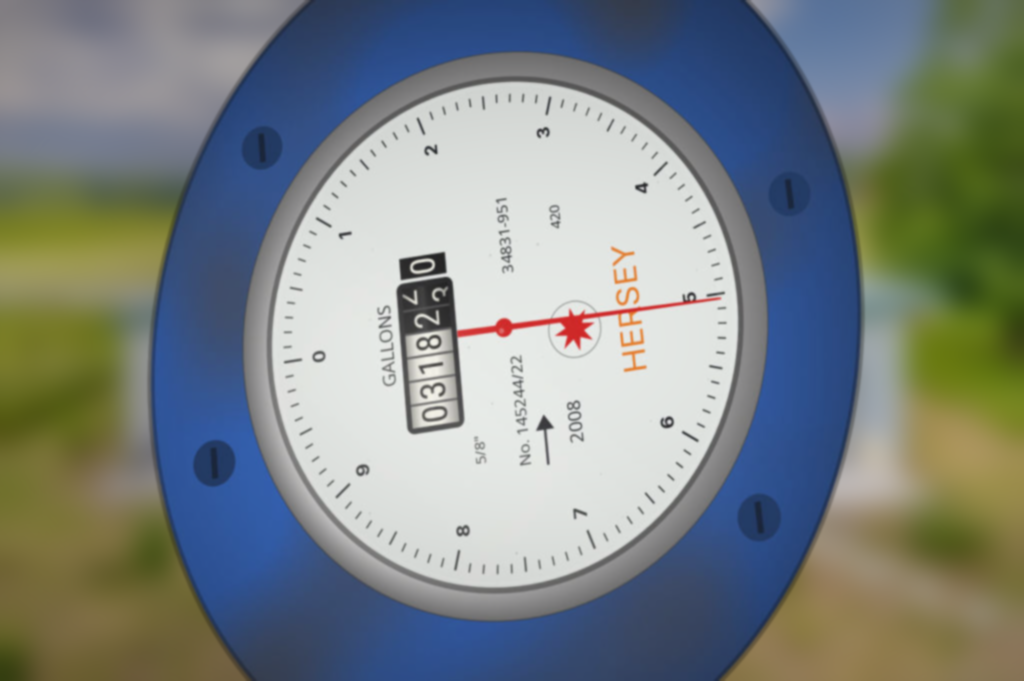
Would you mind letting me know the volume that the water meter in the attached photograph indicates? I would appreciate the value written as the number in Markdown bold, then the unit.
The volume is **318225.0** gal
